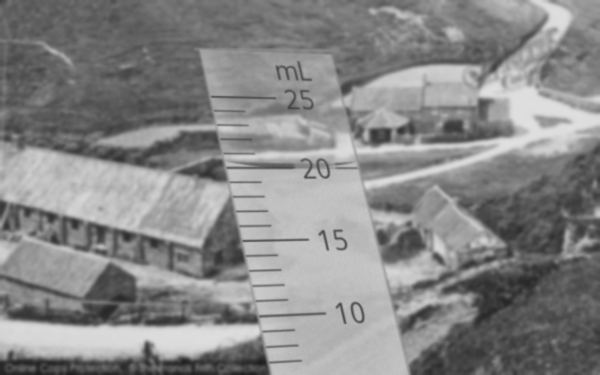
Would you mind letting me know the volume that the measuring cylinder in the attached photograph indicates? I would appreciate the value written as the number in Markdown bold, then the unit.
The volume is **20** mL
